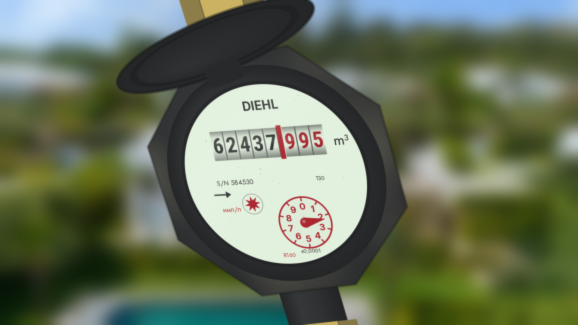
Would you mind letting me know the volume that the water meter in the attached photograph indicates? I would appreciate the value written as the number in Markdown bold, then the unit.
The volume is **62437.9952** m³
